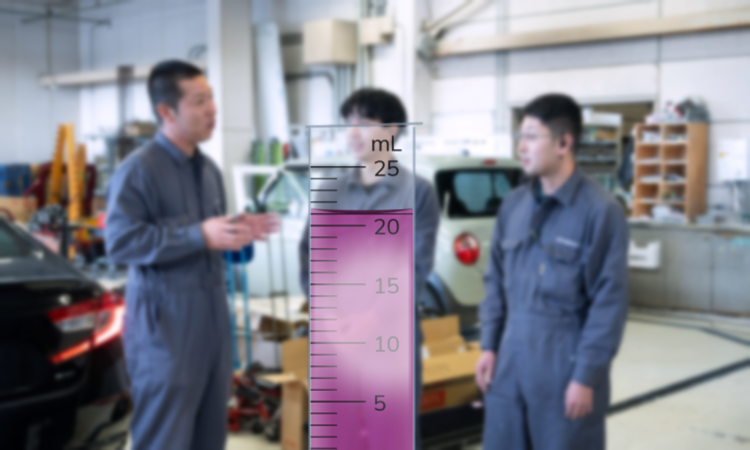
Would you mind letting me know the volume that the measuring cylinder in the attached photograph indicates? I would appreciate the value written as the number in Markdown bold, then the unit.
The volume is **21** mL
